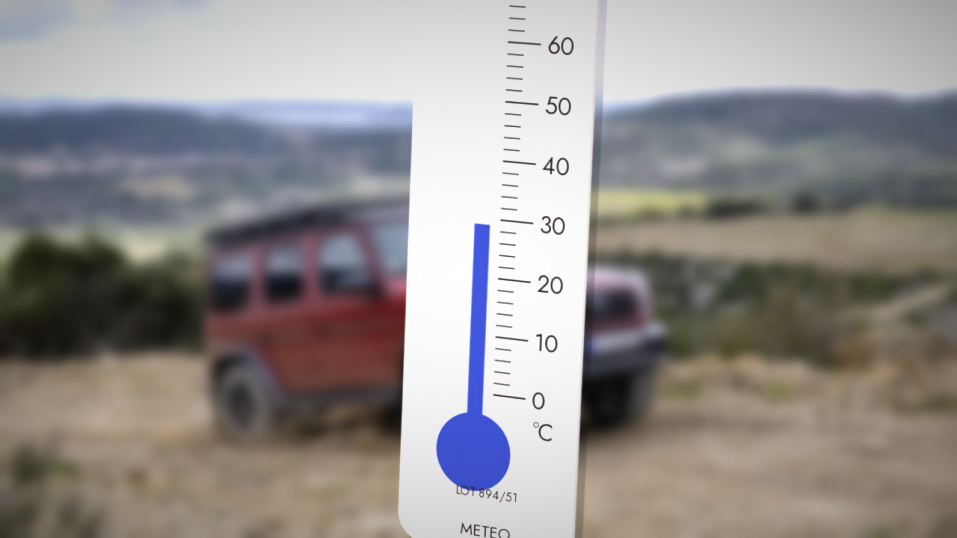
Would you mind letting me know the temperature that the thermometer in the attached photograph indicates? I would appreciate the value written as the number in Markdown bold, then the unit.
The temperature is **29** °C
